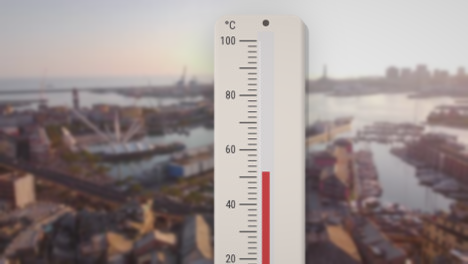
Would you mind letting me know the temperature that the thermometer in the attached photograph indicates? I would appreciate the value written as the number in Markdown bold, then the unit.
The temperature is **52** °C
